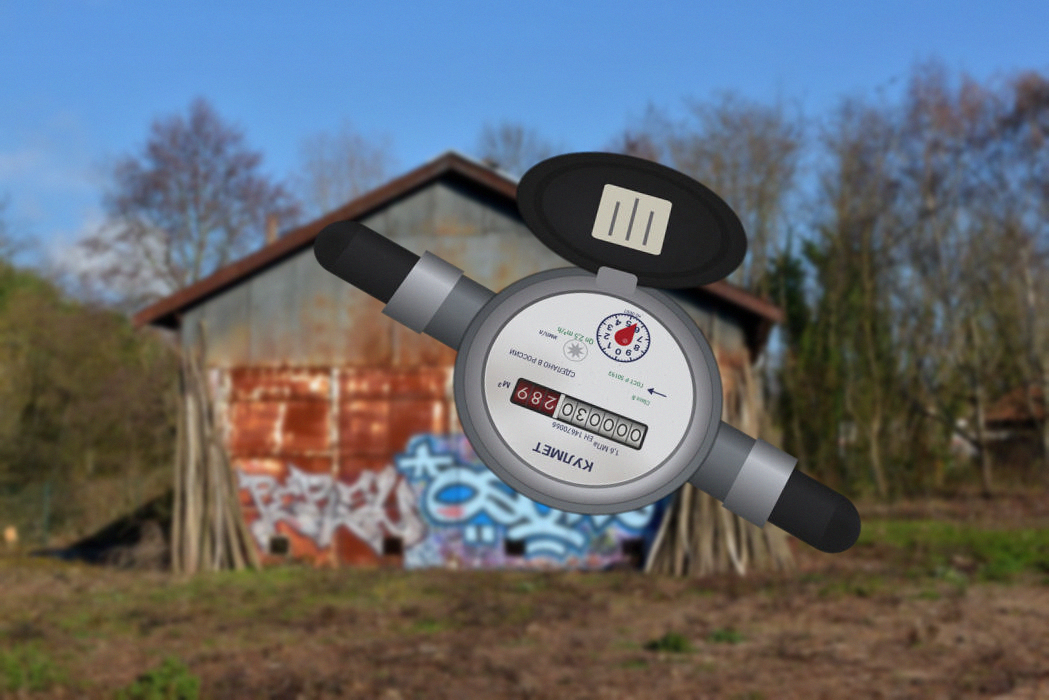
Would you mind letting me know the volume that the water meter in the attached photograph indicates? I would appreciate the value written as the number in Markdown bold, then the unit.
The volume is **30.2895** m³
